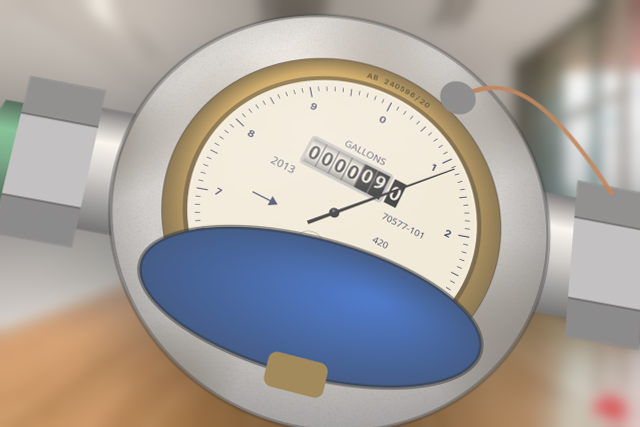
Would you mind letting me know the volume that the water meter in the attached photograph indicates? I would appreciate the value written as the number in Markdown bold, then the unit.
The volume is **91.1** gal
